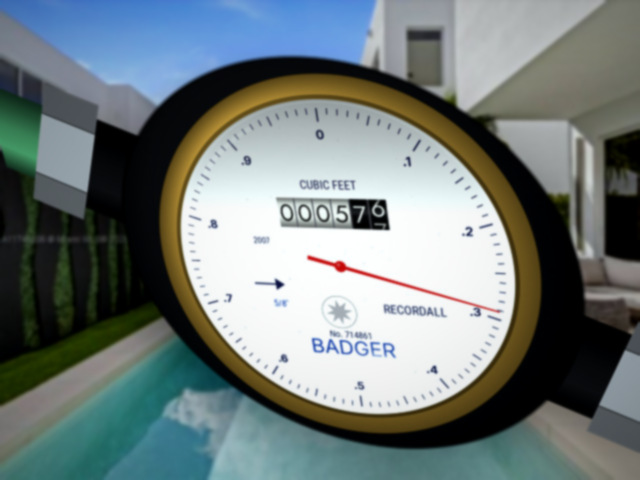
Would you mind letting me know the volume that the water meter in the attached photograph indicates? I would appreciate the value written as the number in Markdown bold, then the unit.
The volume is **576.29** ft³
